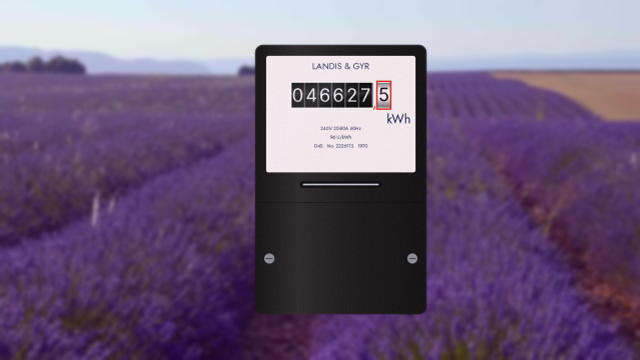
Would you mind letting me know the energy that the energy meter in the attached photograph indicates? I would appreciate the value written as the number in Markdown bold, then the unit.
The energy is **46627.5** kWh
